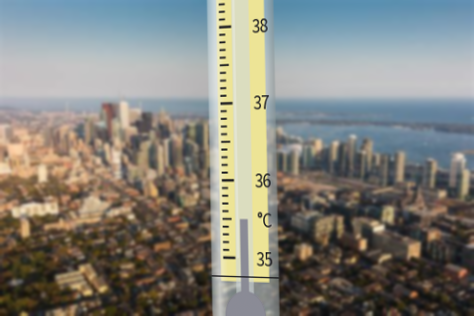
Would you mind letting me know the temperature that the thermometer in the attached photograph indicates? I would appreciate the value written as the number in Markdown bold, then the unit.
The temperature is **35.5** °C
